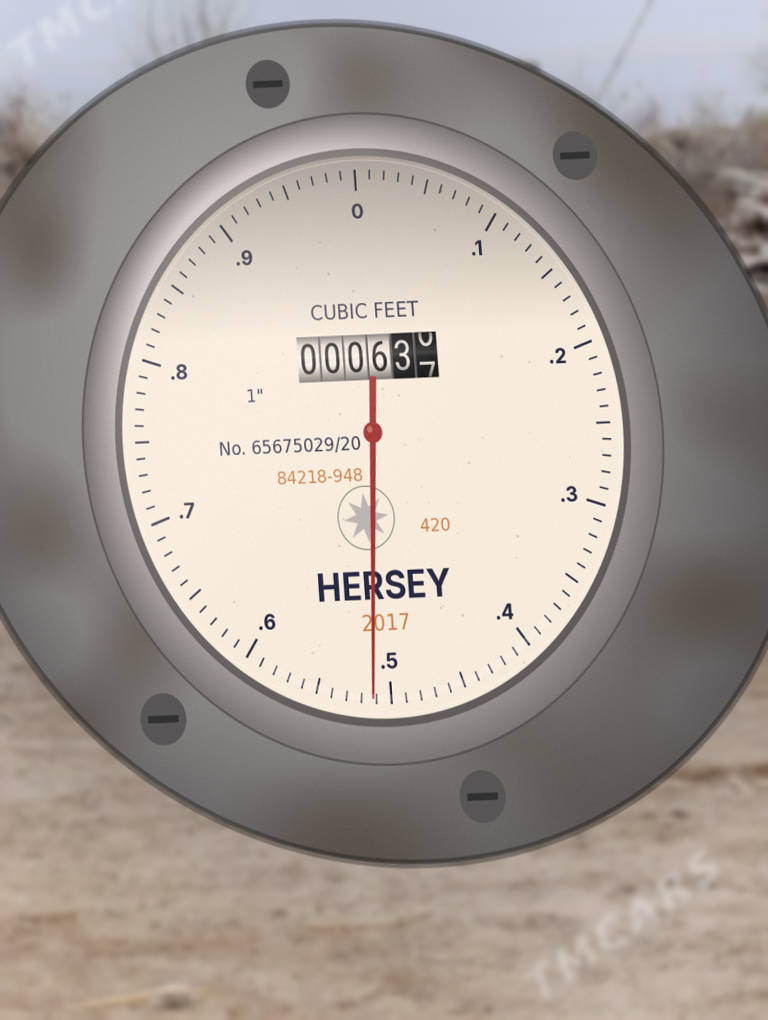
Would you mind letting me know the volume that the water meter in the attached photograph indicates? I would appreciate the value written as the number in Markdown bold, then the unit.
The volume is **636.51** ft³
